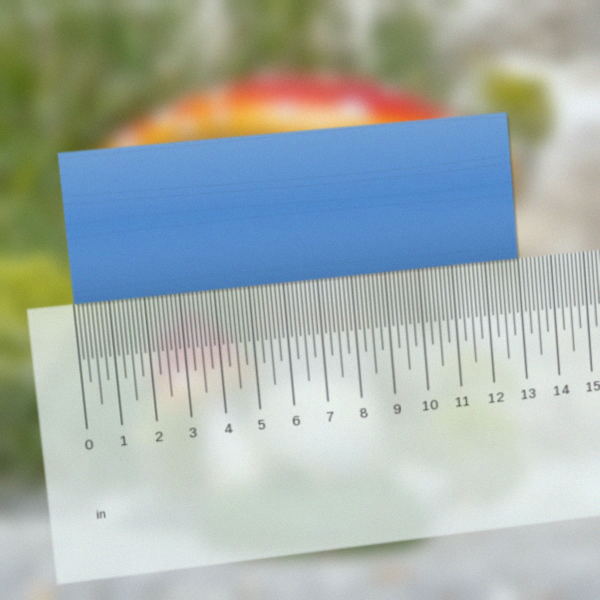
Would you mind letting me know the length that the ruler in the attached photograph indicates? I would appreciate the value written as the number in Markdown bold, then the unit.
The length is **13** in
